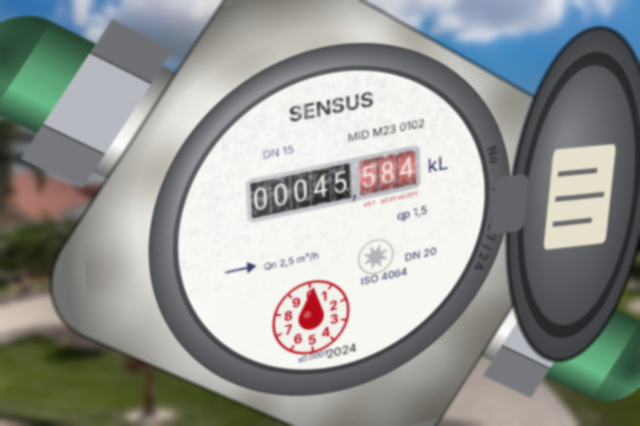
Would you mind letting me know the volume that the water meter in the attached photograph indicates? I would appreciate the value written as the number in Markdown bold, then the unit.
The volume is **45.5840** kL
